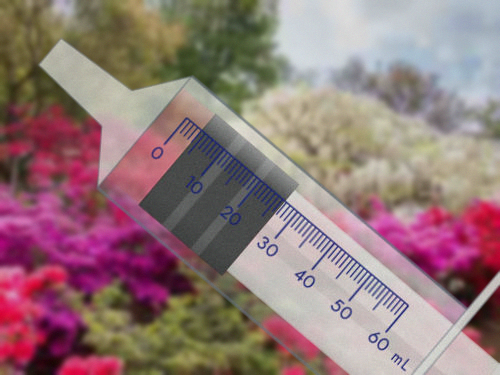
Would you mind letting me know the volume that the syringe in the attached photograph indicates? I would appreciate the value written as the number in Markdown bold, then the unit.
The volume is **4** mL
